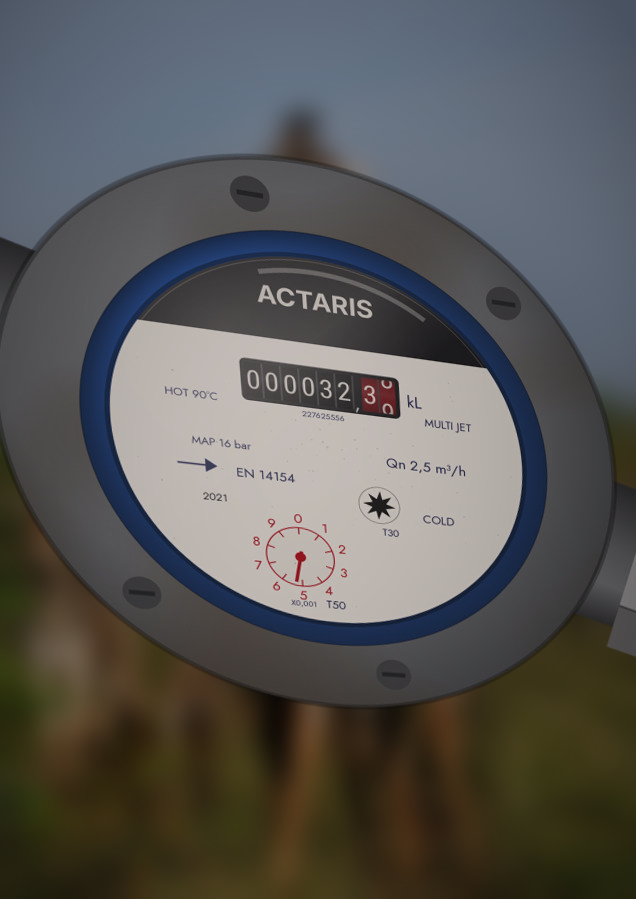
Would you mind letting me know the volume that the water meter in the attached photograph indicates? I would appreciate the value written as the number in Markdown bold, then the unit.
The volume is **32.385** kL
